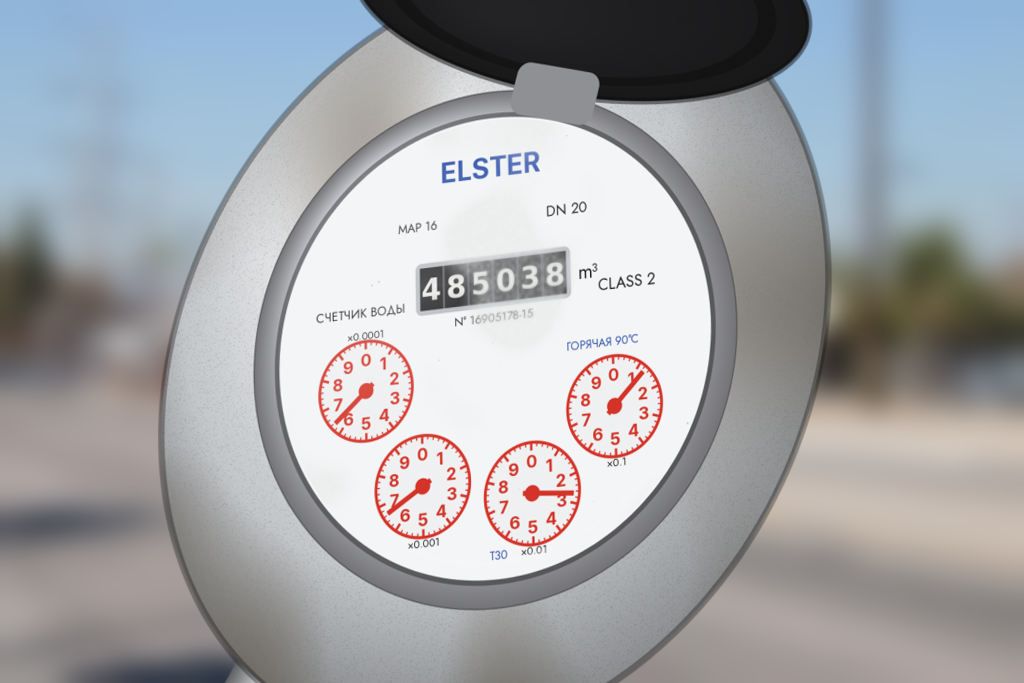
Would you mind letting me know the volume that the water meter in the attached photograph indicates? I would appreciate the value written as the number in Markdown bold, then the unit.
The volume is **485038.1266** m³
